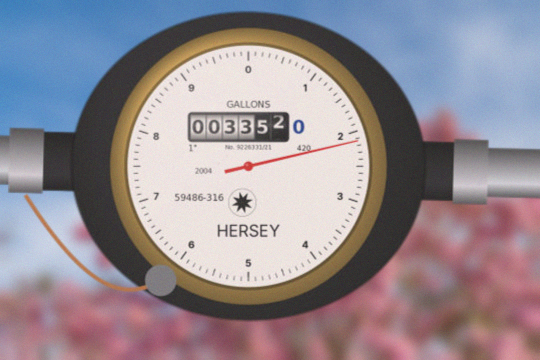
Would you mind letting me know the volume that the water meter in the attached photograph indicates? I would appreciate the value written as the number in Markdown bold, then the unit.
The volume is **33522.1** gal
